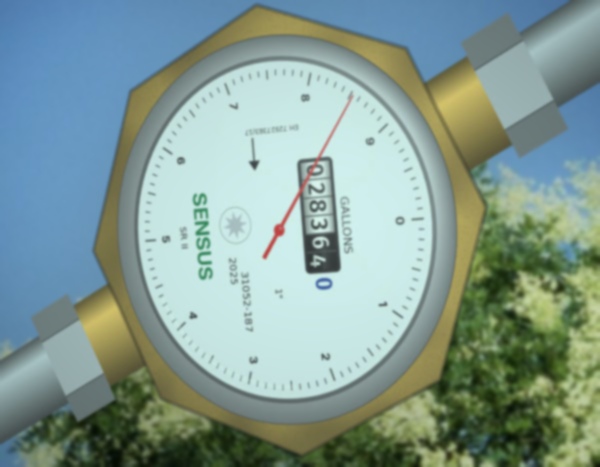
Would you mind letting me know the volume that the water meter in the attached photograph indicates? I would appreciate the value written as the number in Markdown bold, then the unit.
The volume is **283638.5** gal
